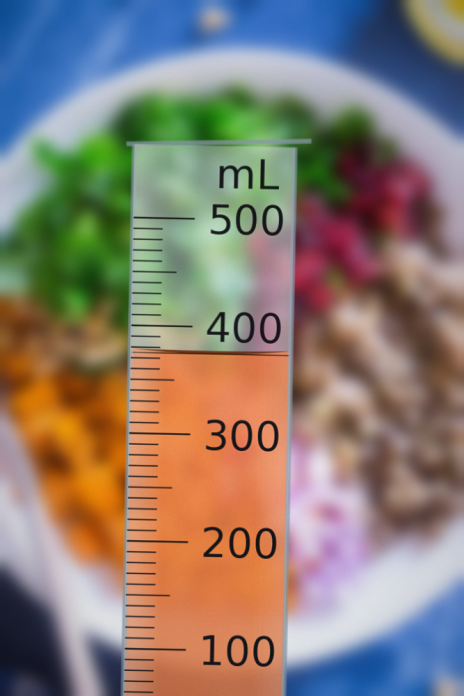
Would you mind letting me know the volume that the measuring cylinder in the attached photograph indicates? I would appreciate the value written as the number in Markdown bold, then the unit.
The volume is **375** mL
